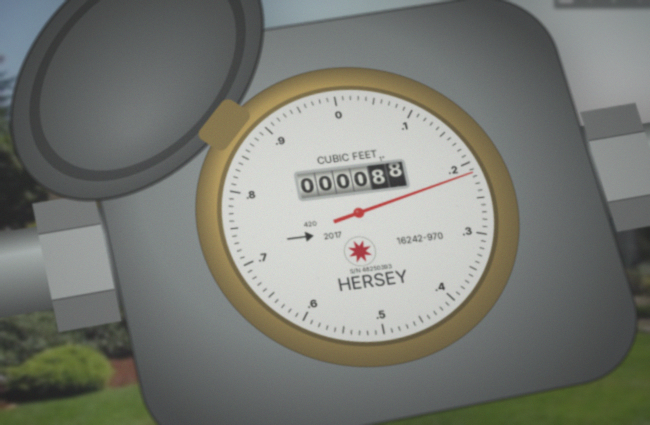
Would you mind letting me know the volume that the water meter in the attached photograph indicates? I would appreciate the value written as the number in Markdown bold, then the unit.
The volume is **88.21** ft³
